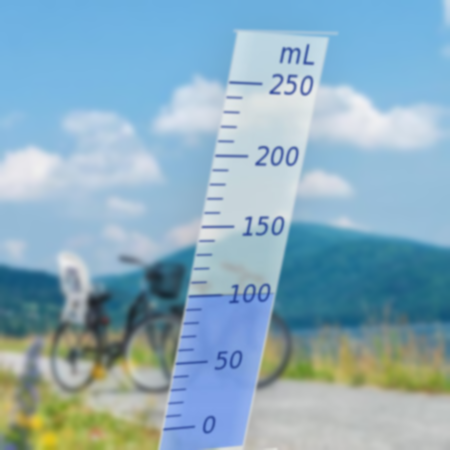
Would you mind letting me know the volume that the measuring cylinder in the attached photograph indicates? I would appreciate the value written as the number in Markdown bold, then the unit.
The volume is **100** mL
